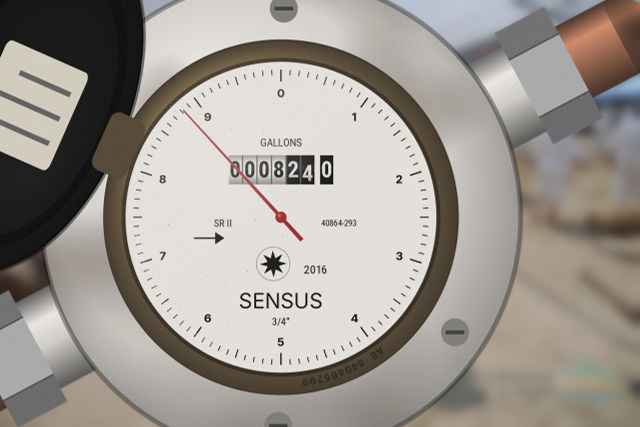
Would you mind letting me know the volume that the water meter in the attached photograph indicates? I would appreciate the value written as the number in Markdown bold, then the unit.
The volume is **8238.8** gal
